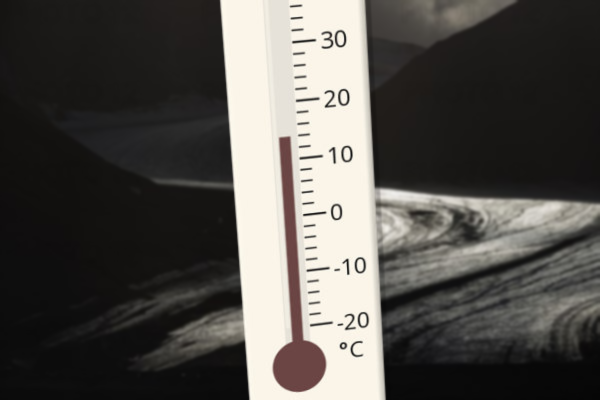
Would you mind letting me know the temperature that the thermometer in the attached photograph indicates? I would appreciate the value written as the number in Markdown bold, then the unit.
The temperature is **14** °C
